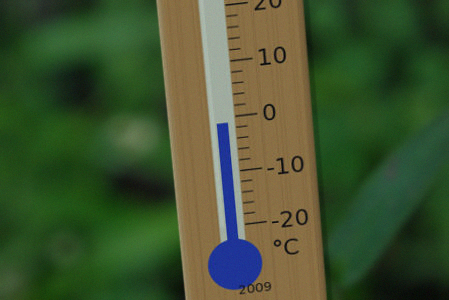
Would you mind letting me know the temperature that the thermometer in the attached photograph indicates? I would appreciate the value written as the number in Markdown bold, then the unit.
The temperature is **-1** °C
